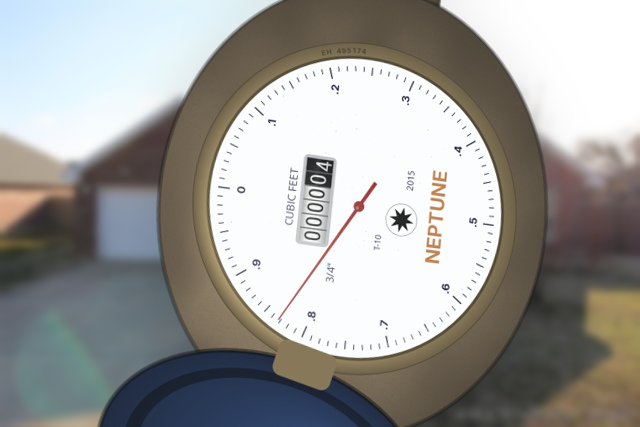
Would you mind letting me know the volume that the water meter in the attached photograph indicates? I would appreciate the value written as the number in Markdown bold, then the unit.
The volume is **3.83** ft³
